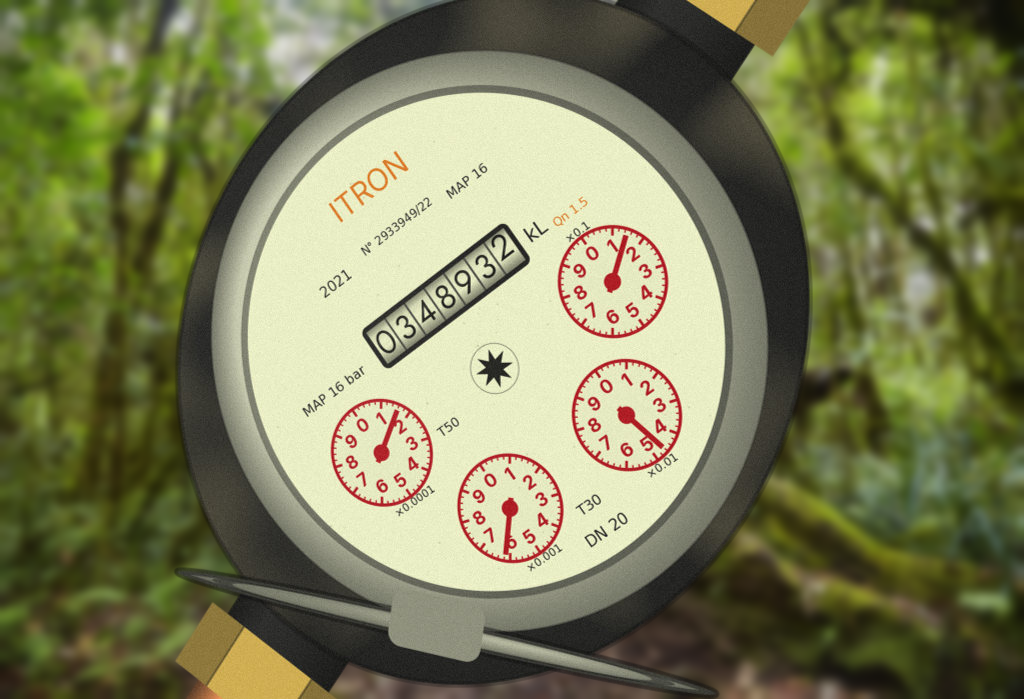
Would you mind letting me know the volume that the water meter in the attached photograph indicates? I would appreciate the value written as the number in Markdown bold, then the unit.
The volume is **348932.1461** kL
